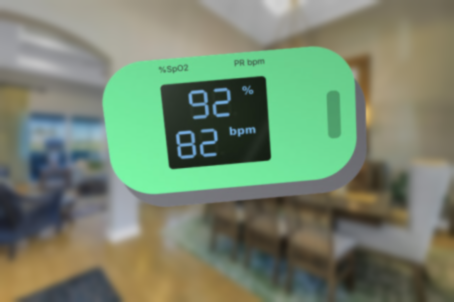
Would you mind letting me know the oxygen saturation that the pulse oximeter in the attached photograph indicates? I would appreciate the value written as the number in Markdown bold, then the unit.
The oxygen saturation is **92** %
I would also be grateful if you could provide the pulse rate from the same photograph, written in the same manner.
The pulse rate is **82** bpm
